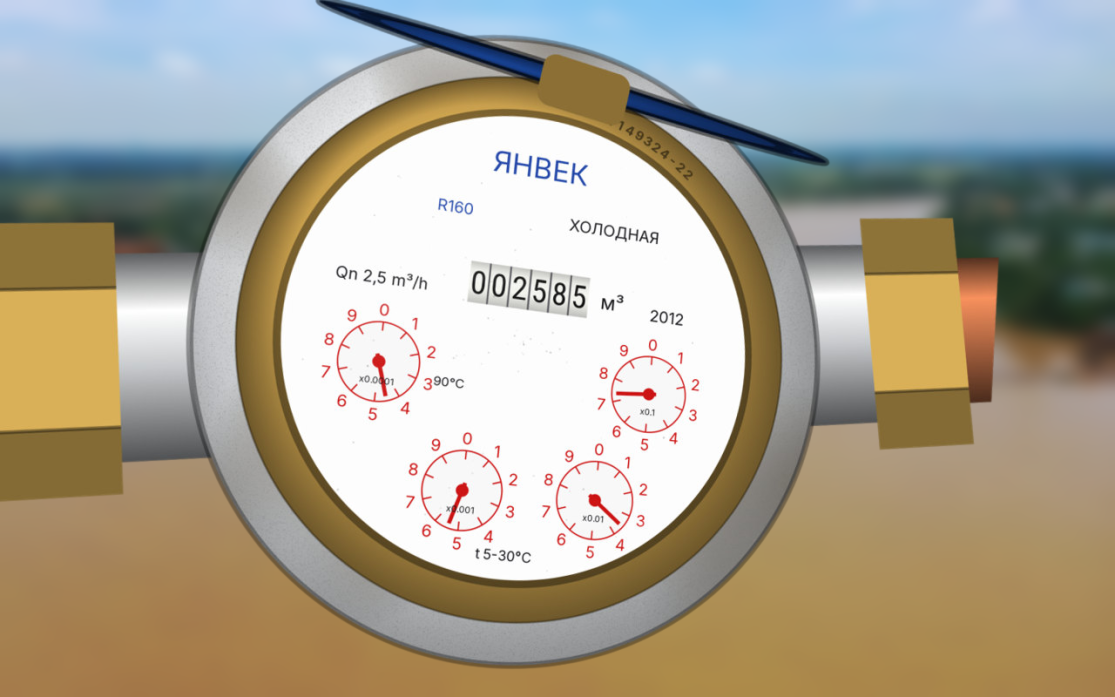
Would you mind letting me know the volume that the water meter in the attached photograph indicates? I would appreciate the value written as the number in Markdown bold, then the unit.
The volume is **2585.7354** m³
